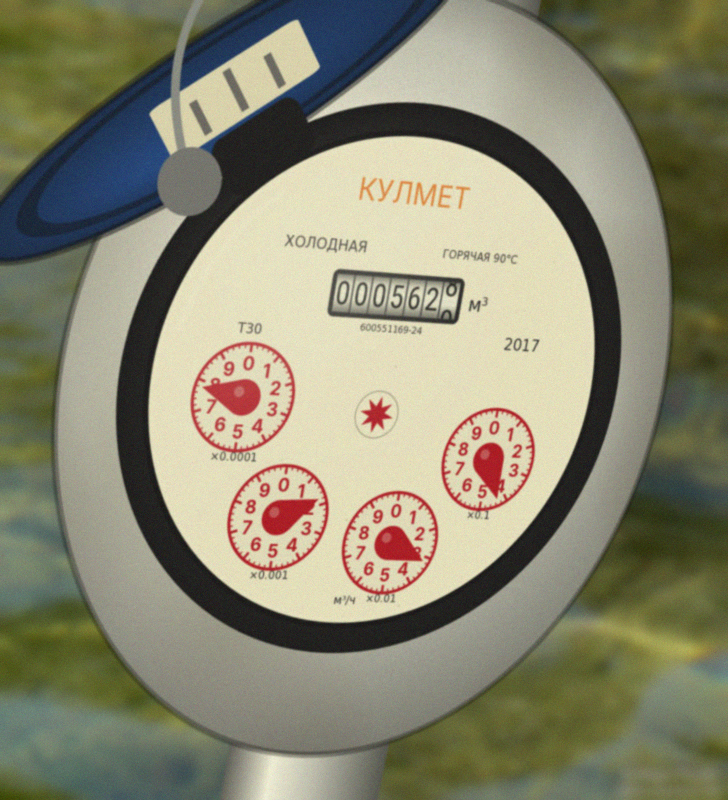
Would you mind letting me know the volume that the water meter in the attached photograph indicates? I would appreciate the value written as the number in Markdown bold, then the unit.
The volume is **5628.4317** m³
